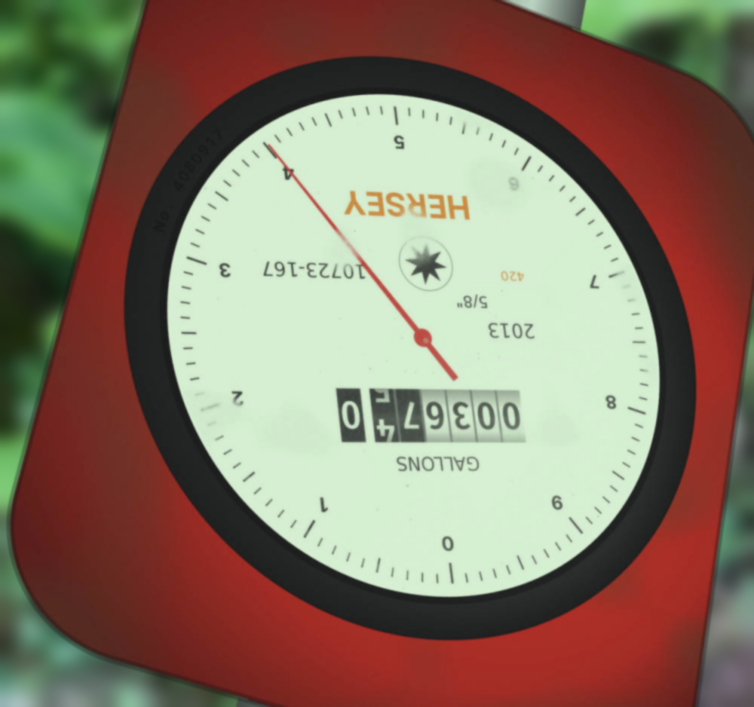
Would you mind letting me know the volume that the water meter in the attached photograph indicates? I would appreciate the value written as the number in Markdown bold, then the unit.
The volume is **36744.0** gal
